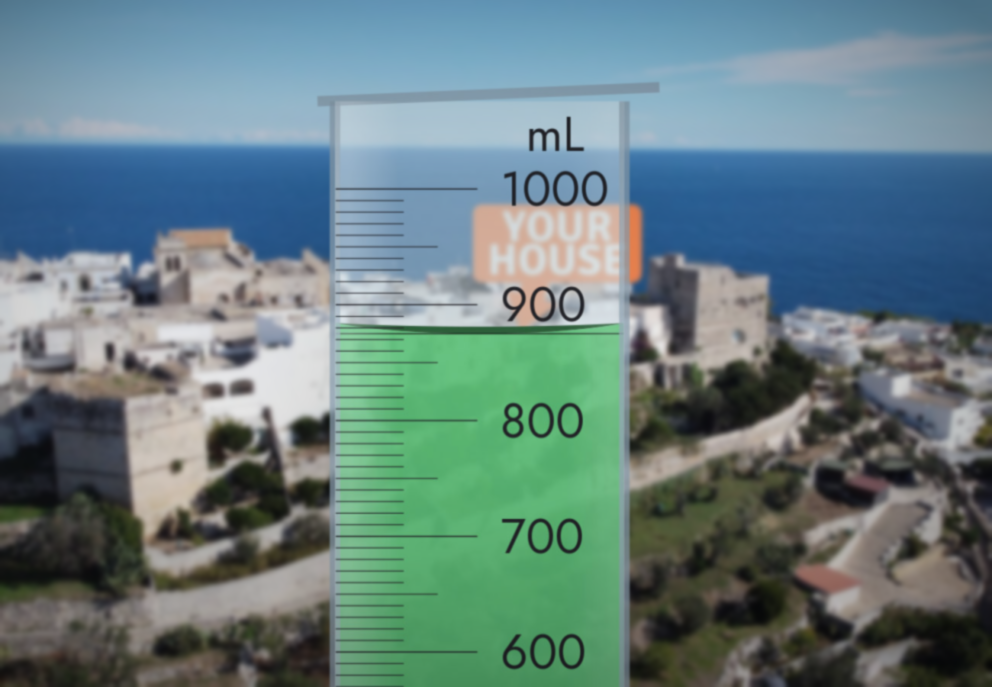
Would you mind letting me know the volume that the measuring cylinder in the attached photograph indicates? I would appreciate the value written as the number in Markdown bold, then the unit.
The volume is **875** mL
